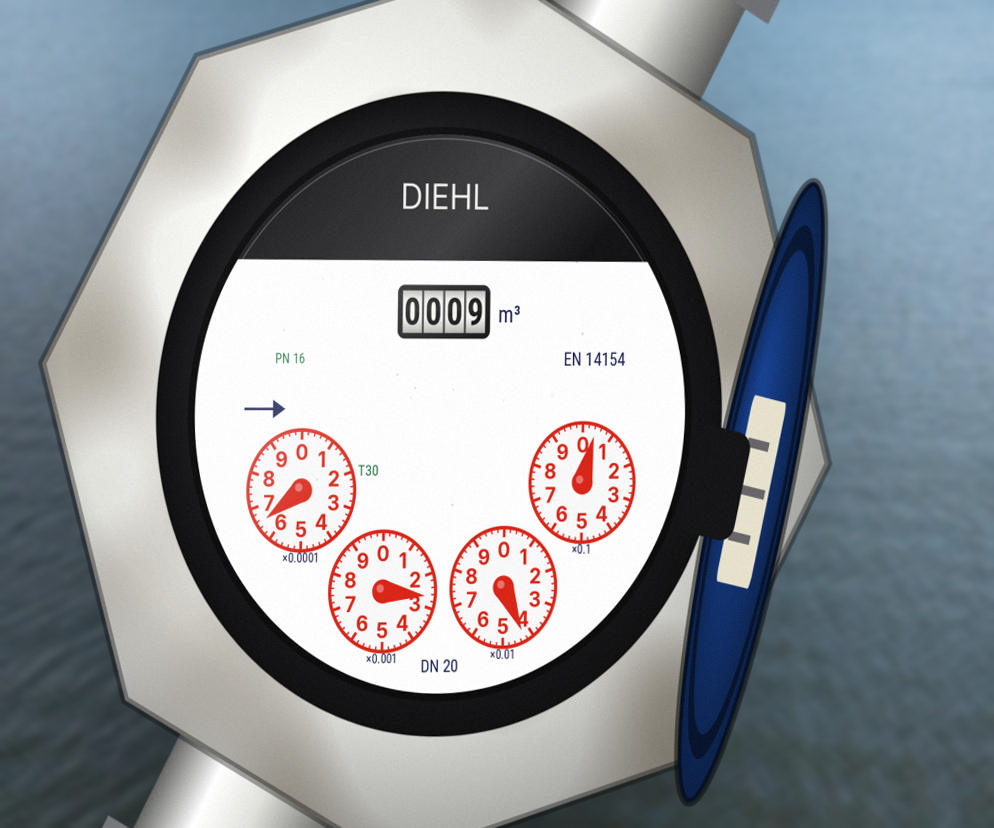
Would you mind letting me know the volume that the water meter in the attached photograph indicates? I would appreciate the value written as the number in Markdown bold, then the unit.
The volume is **9.0426** m³
